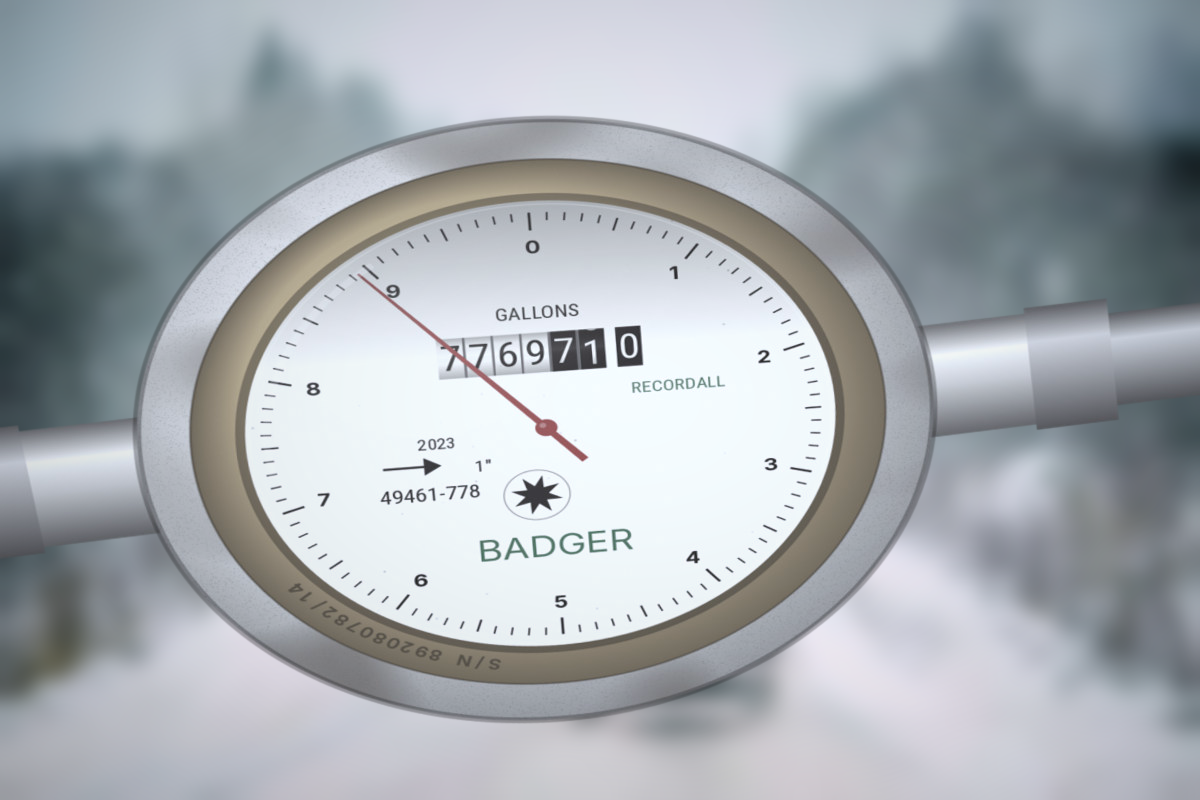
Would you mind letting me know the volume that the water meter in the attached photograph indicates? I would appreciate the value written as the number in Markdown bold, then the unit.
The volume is **7769708.9** gal
